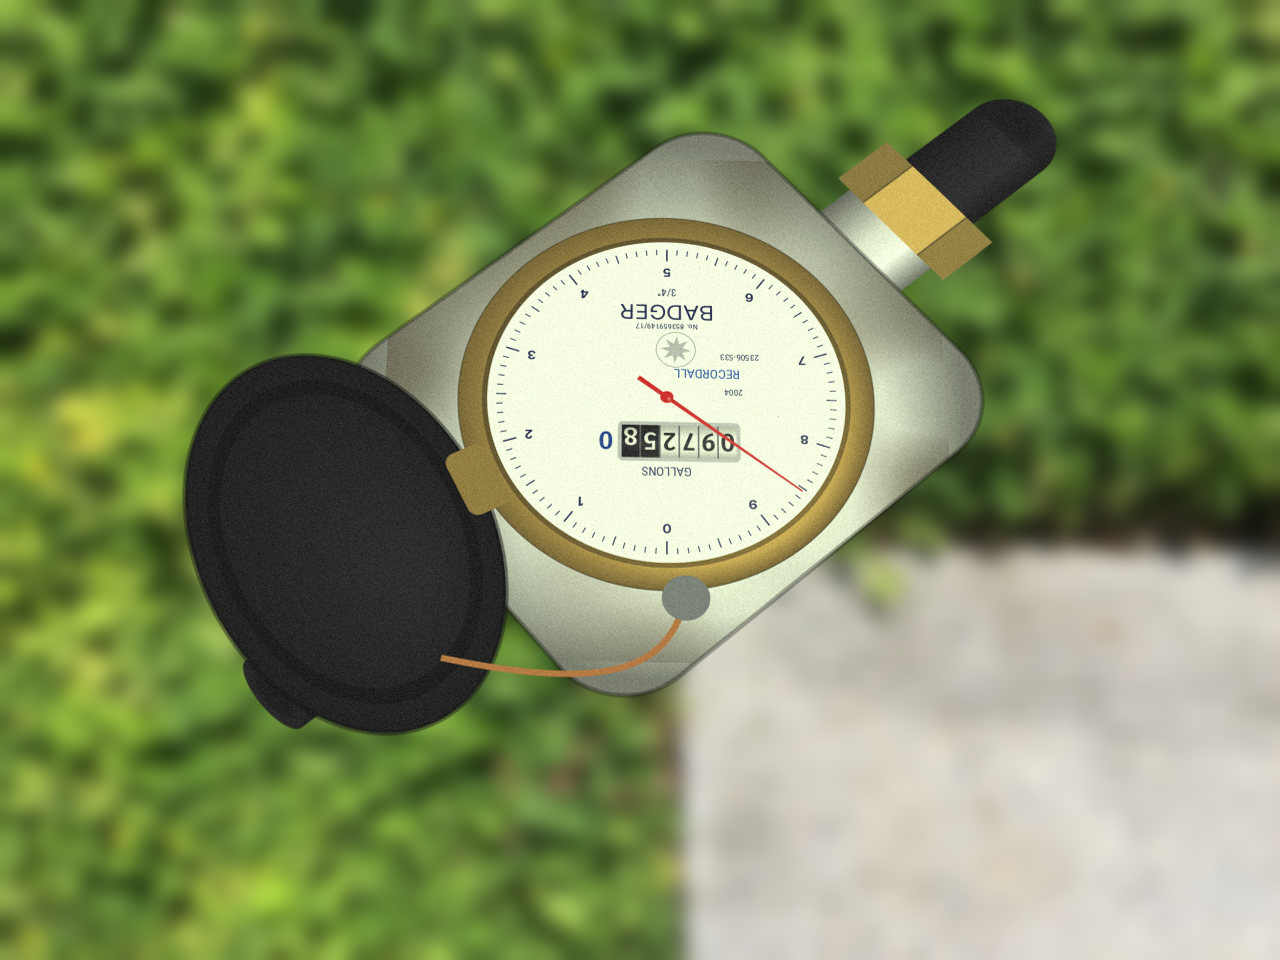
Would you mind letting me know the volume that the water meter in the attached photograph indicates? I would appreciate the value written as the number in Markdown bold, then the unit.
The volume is **972578.5** gal
